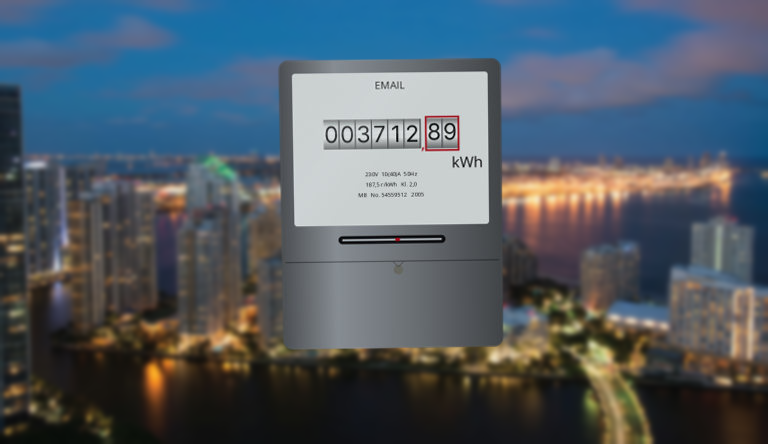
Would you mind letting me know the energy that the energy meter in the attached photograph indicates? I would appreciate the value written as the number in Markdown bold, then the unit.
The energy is **3712.89** kWh
